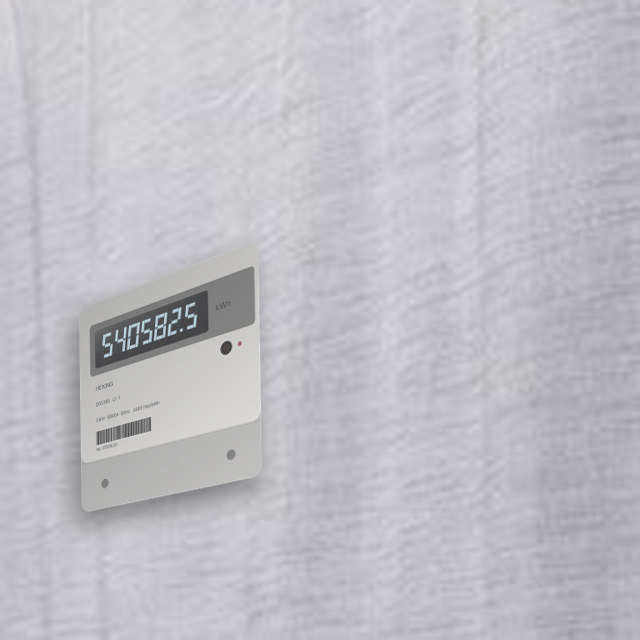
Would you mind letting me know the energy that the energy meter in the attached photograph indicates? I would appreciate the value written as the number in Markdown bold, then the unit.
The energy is **540582.5** kWh
